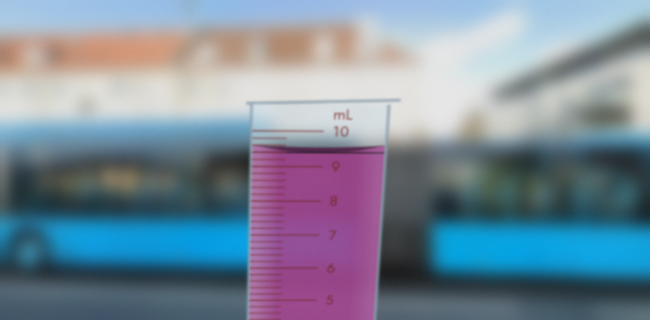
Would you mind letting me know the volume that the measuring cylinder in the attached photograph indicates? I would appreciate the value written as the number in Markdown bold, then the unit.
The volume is **9.4** mL
